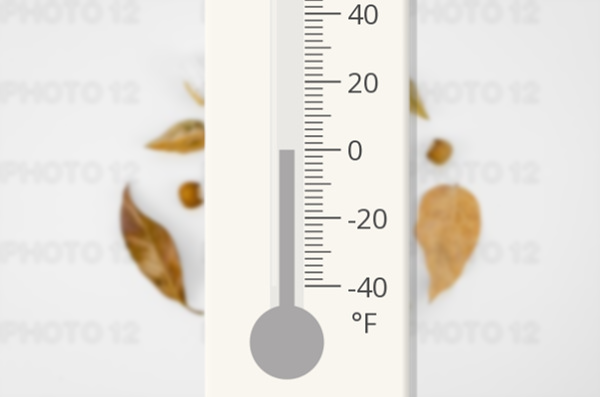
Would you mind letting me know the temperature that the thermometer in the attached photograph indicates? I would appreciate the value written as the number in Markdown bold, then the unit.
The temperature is **0** °F
